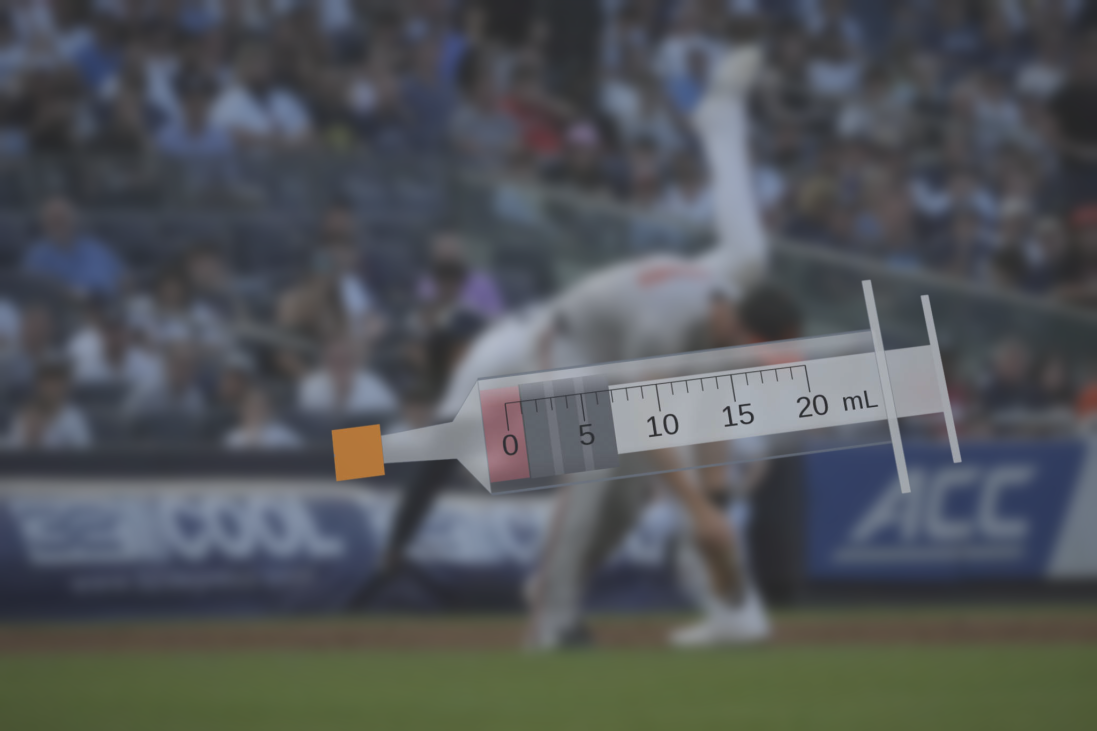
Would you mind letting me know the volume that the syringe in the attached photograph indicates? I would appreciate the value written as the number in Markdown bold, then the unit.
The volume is **1** mL
